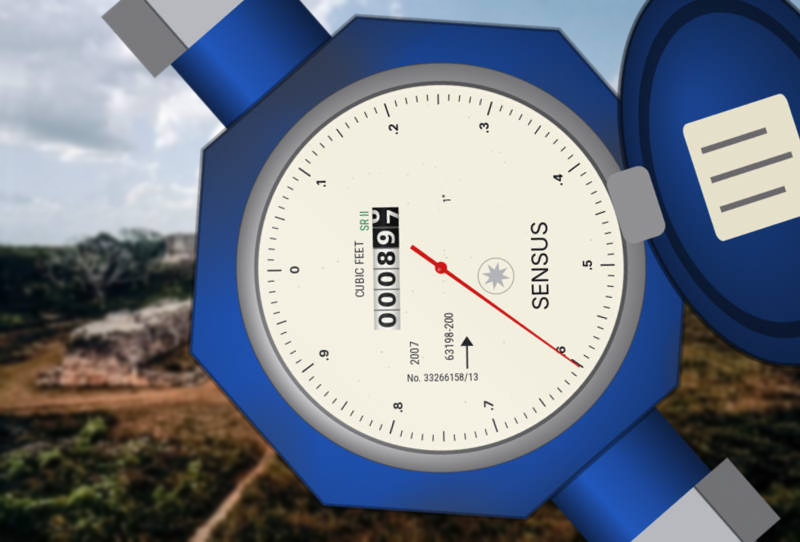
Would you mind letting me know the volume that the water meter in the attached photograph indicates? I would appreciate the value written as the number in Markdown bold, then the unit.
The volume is **896.60** ft³
